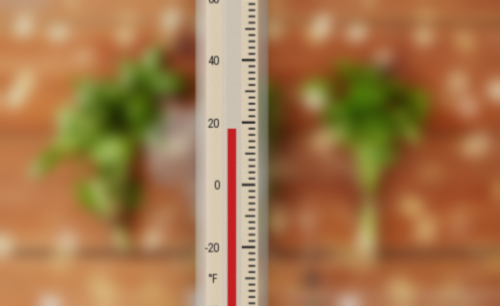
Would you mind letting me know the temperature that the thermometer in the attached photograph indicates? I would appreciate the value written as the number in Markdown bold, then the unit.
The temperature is **18** °F
